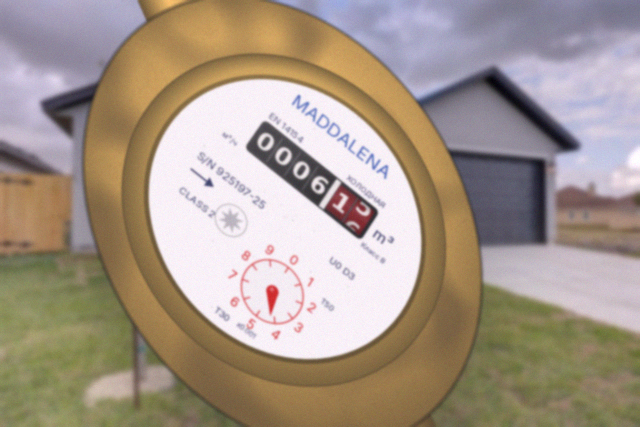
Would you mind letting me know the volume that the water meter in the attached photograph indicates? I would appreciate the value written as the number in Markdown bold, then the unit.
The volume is **6.154** m³
